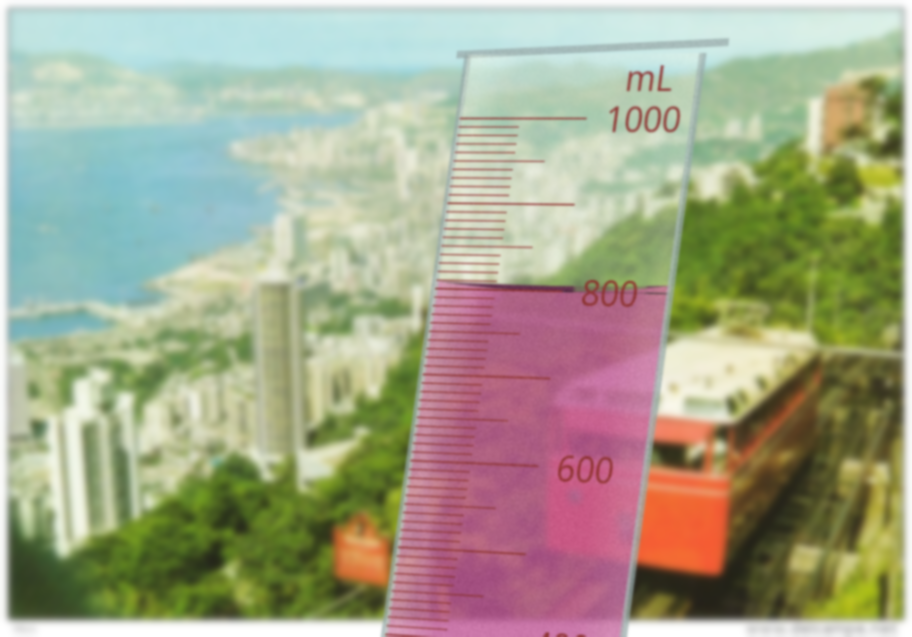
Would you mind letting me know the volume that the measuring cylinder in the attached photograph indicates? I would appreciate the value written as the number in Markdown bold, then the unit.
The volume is **800** mL
